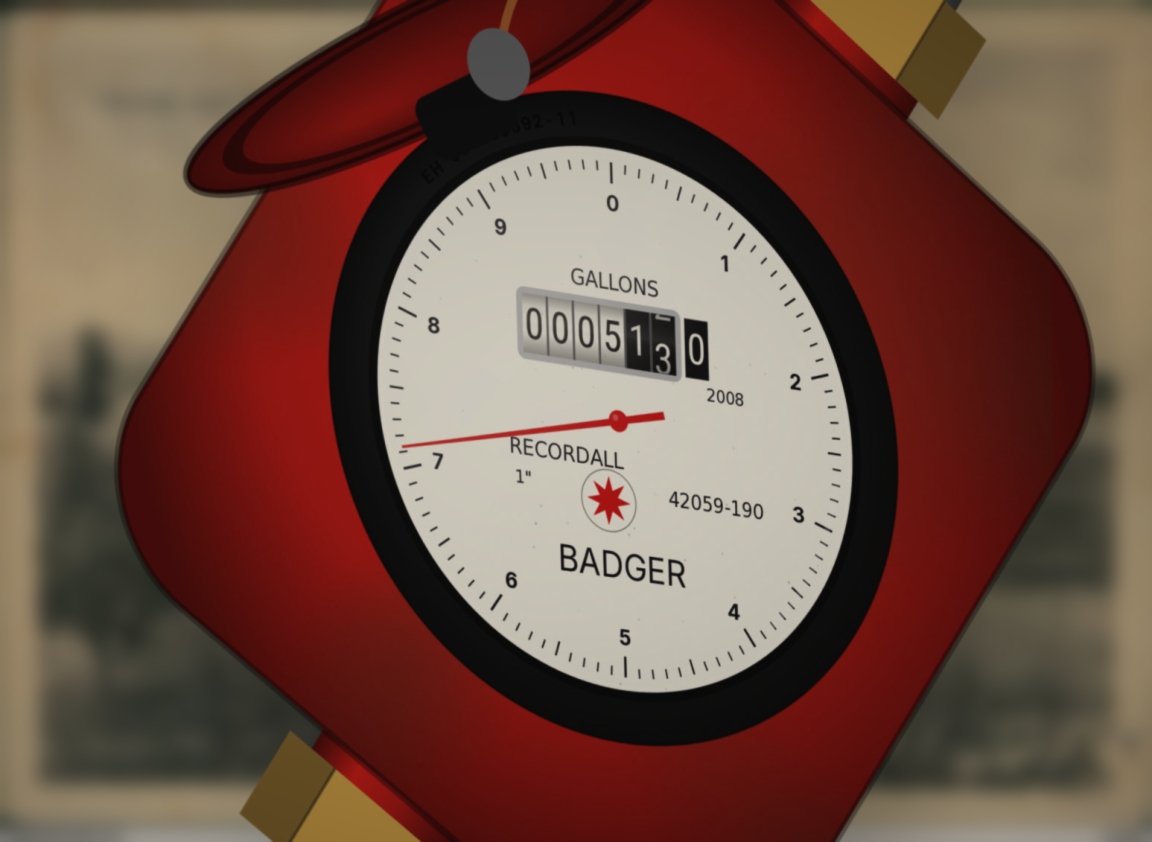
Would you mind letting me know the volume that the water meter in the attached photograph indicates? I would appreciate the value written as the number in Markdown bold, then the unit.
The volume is **5127.1** gal
